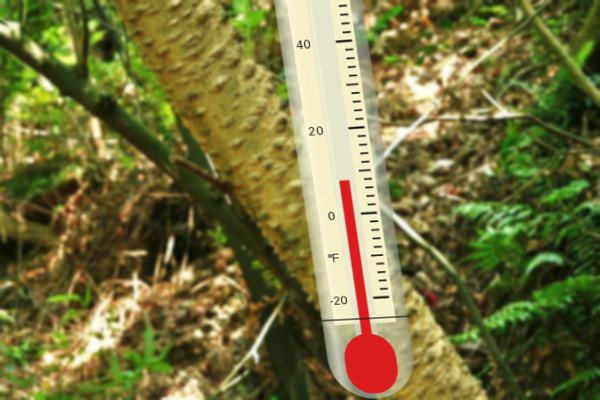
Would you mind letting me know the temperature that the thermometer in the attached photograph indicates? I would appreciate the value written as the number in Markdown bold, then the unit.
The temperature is **8** °F
